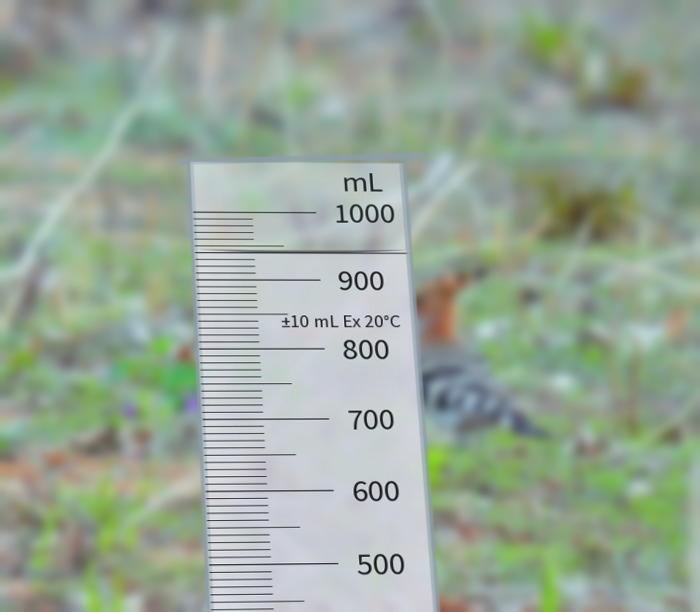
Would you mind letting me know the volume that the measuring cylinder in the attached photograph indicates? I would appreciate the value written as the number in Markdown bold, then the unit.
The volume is **940** mL
